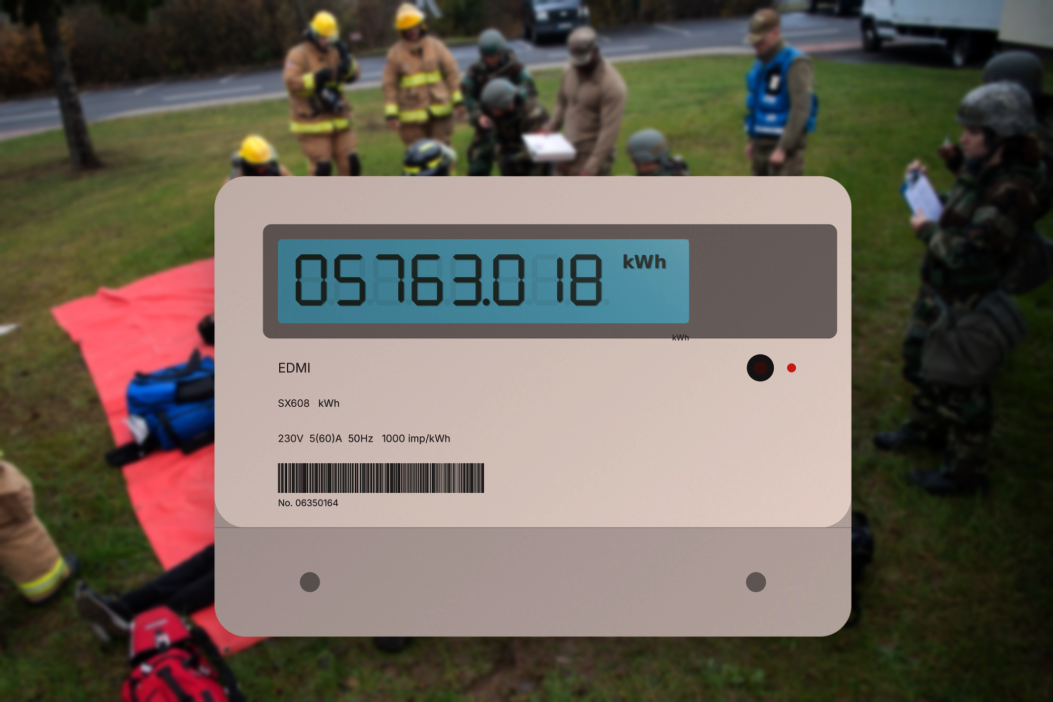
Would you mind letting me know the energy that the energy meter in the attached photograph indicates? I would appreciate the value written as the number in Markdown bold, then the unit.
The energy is **5763.018** kWh
